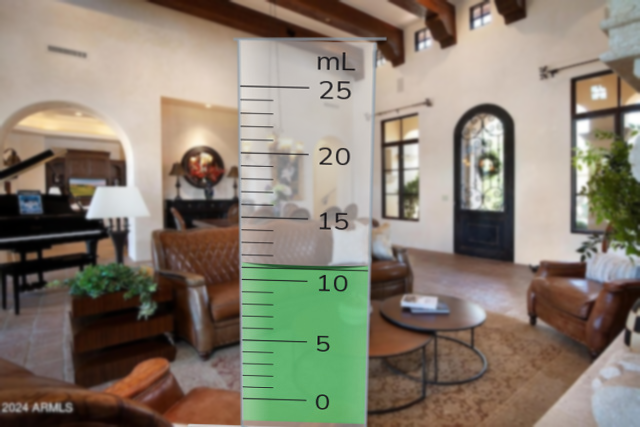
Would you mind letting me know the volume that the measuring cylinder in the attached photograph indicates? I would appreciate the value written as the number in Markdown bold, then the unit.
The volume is **11** mL
